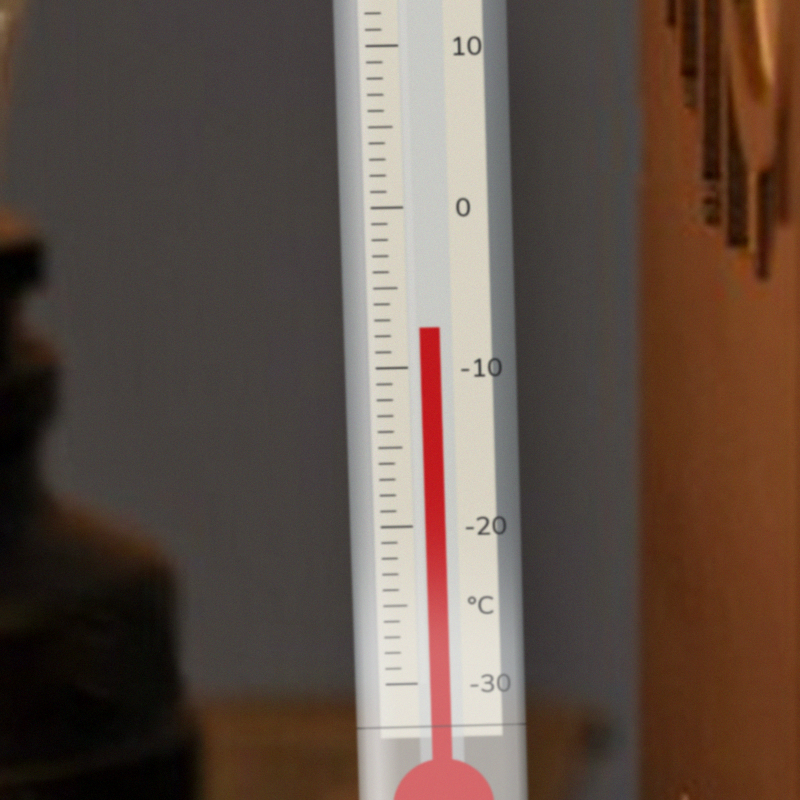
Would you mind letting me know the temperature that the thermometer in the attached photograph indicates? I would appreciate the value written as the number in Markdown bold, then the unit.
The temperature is **-7.5** °C
